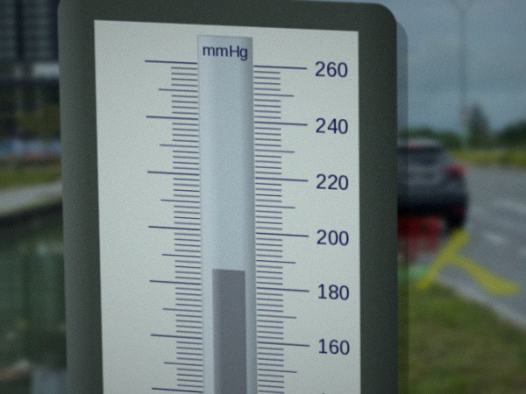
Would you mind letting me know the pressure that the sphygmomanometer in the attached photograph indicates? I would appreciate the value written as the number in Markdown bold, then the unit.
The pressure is **186** mmHg
